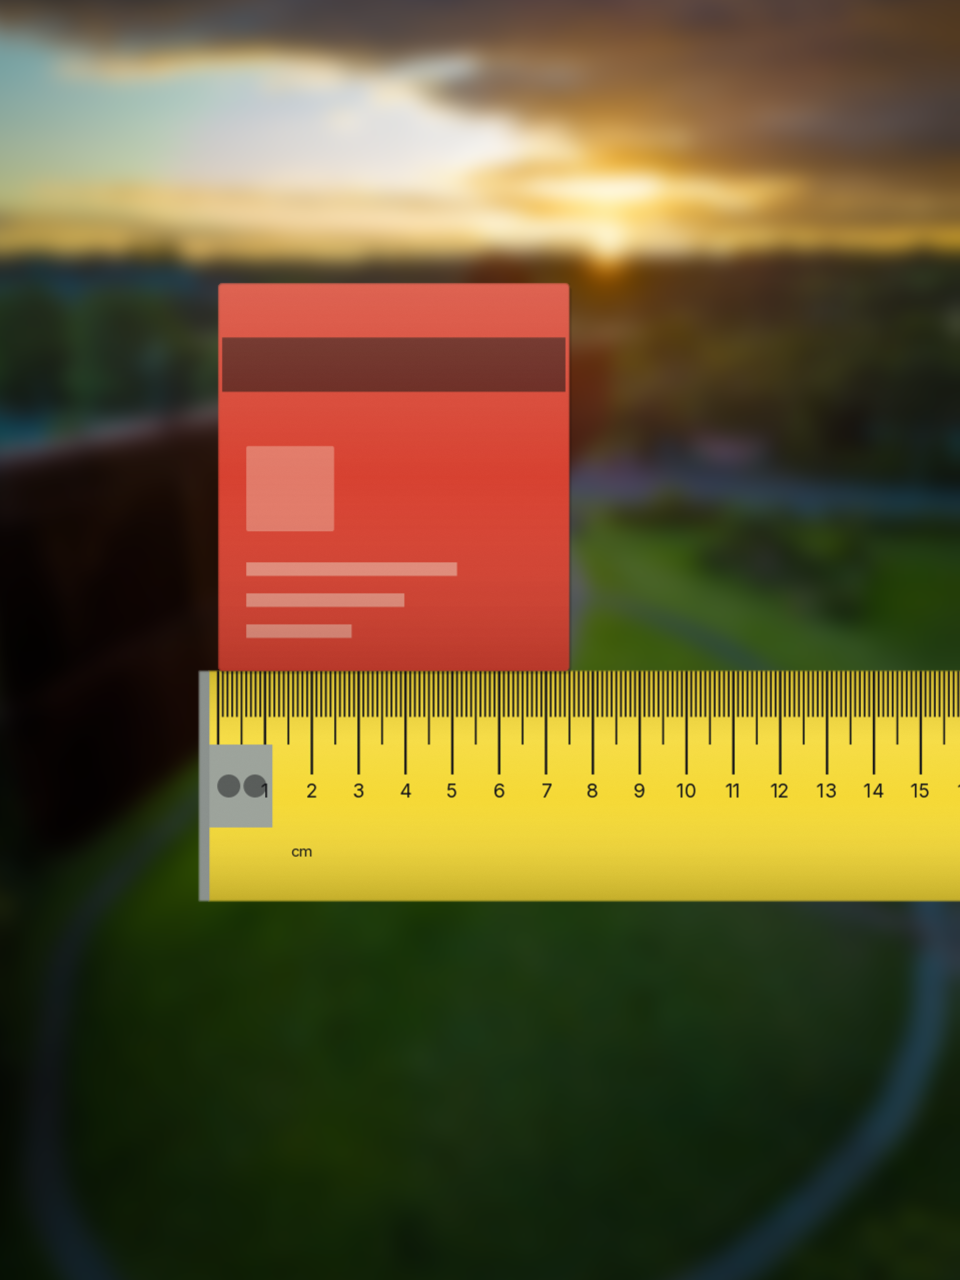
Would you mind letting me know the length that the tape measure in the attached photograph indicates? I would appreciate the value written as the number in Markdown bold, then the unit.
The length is **7.5** cm
